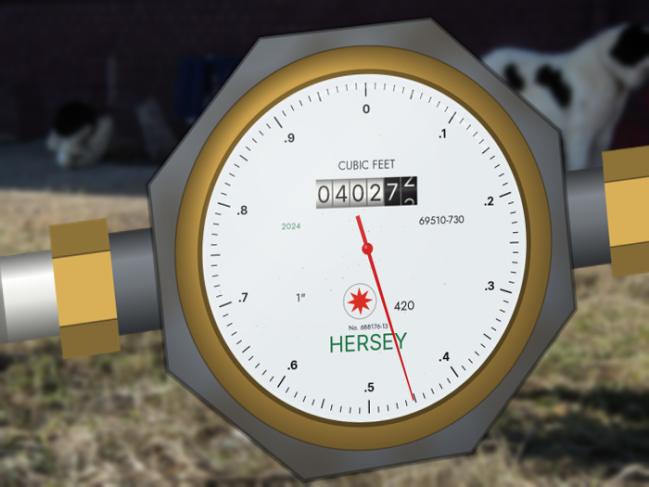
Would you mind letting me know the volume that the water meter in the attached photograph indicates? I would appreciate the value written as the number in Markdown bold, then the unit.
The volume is **40272.45** ft³
